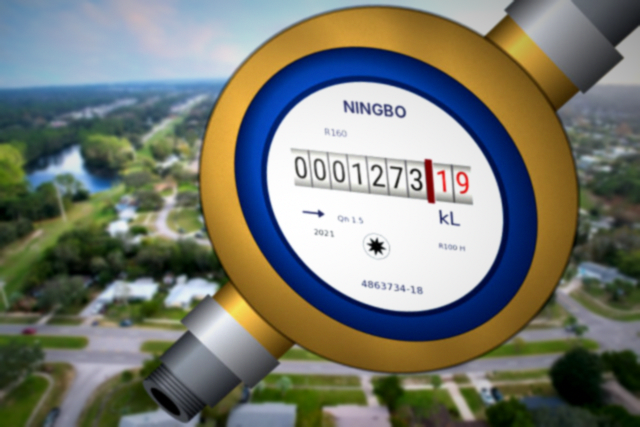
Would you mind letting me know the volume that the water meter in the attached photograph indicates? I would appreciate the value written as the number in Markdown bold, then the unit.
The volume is **1273.19** kL
